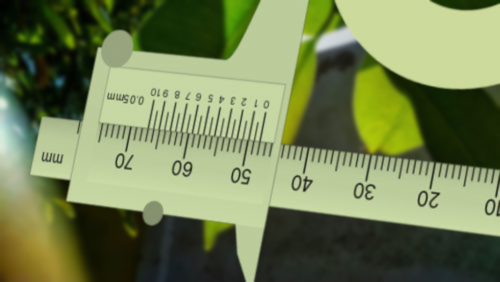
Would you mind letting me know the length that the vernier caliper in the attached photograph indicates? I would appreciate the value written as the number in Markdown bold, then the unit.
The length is **48.0** mm
